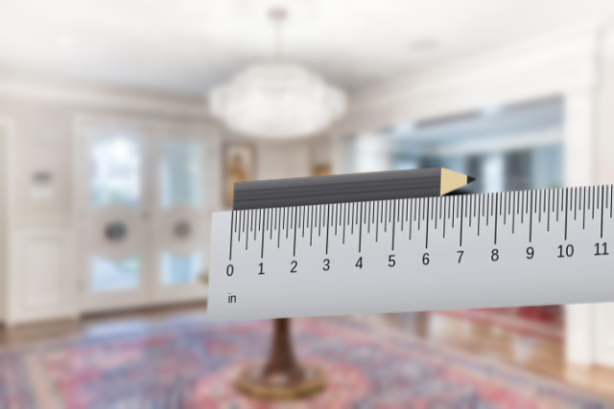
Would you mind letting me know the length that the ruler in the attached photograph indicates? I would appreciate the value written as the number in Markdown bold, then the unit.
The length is **7.375** in
